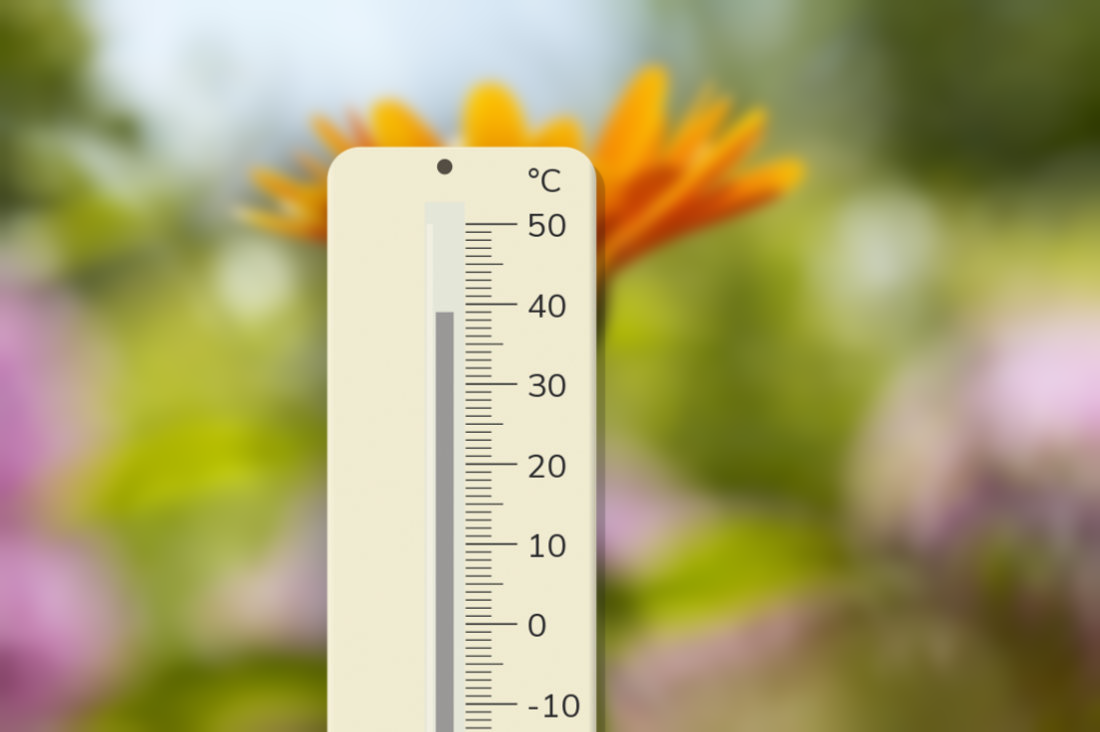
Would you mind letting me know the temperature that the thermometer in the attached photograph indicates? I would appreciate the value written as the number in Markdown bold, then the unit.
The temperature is **39** °C
